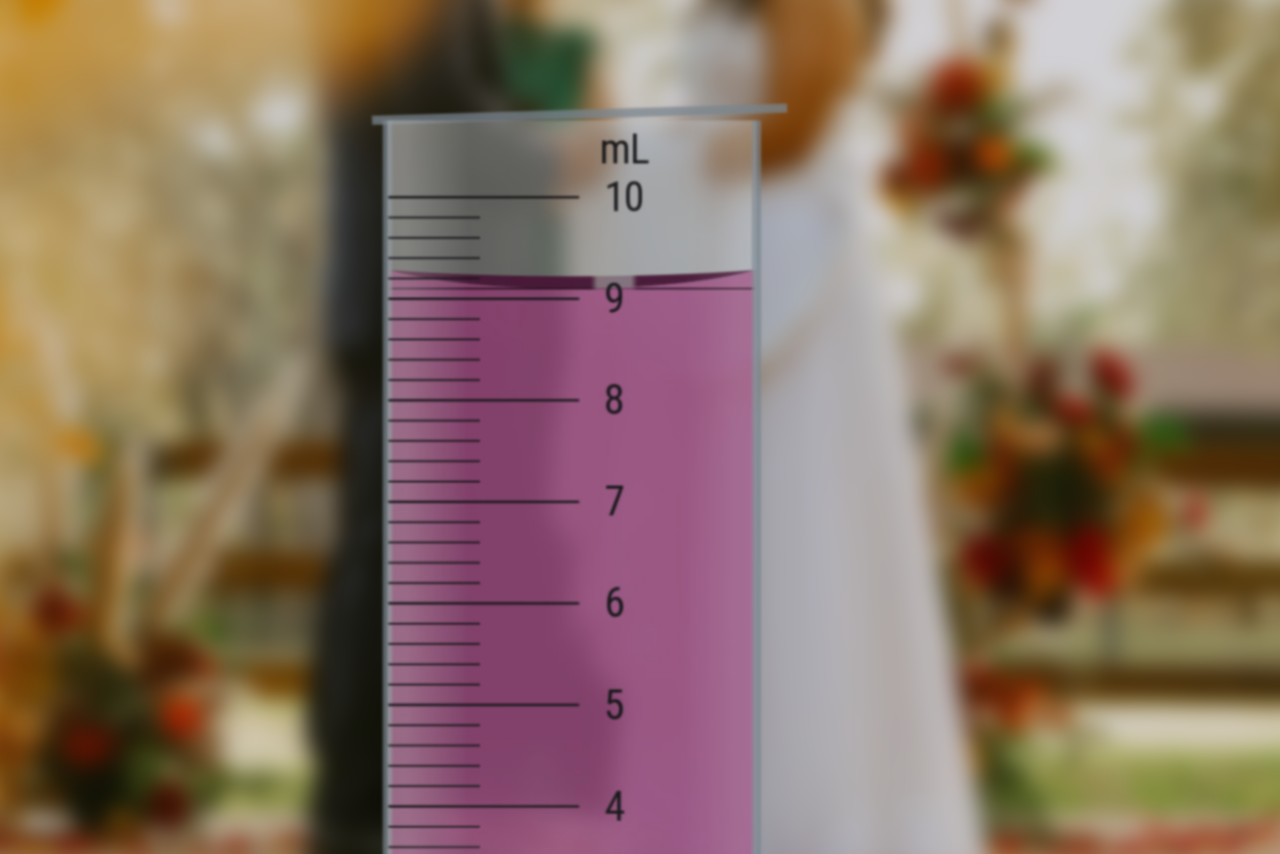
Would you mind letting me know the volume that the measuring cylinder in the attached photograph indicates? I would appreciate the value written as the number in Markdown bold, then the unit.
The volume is **9.1** mL
